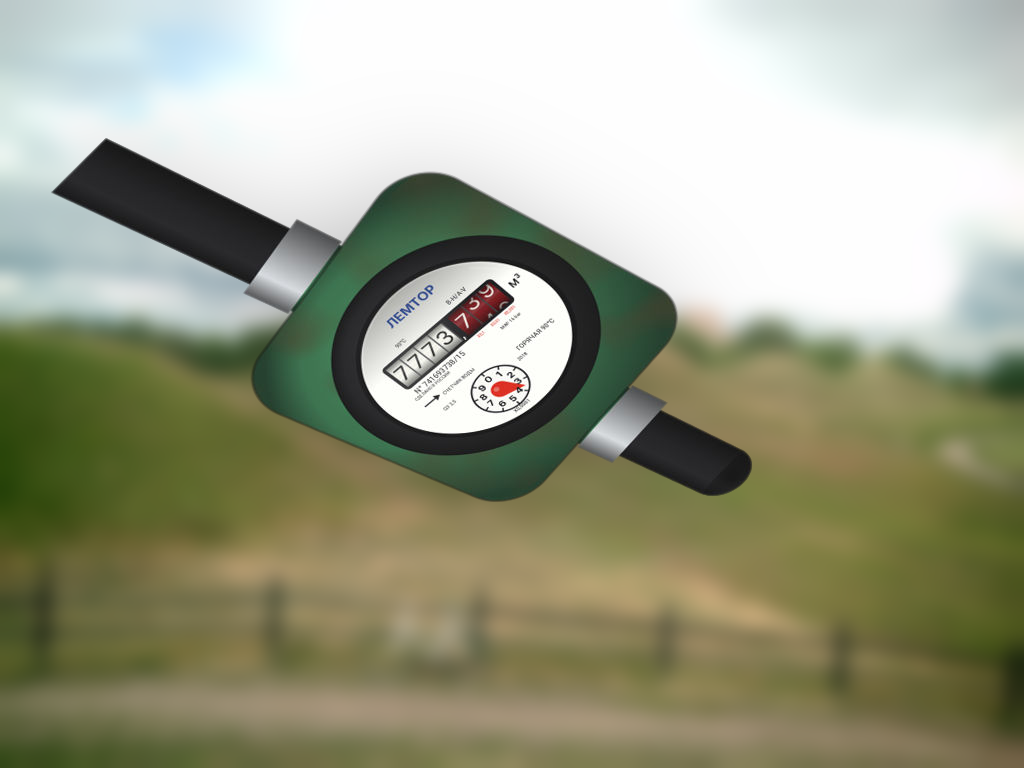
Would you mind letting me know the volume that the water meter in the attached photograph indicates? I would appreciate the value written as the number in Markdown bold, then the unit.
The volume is **7773.7393** m³
